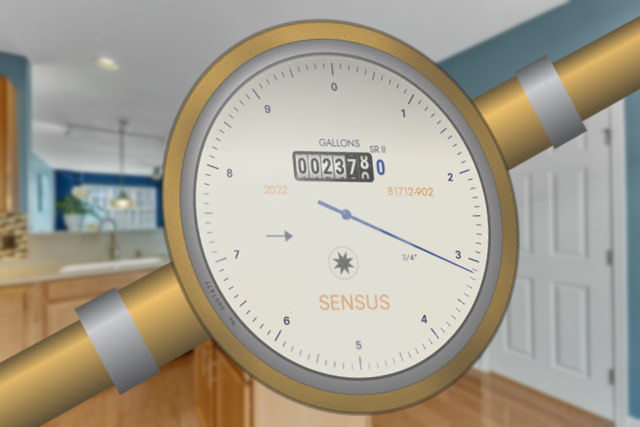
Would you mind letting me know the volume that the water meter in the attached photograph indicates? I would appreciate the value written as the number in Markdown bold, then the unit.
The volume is **23783.1** gal
